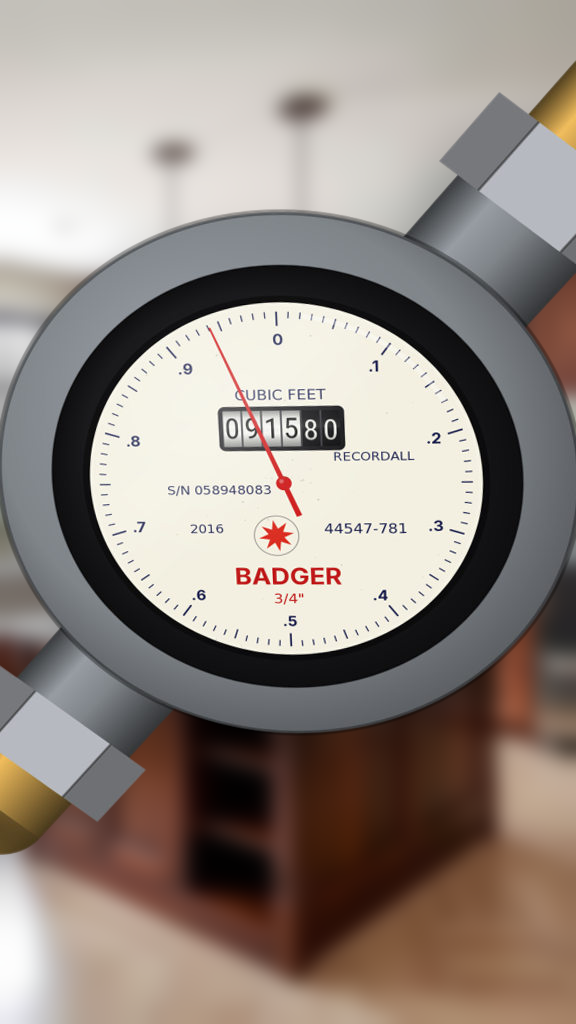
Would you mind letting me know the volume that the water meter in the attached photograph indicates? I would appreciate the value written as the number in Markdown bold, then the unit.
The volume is **91579.94** ft³
